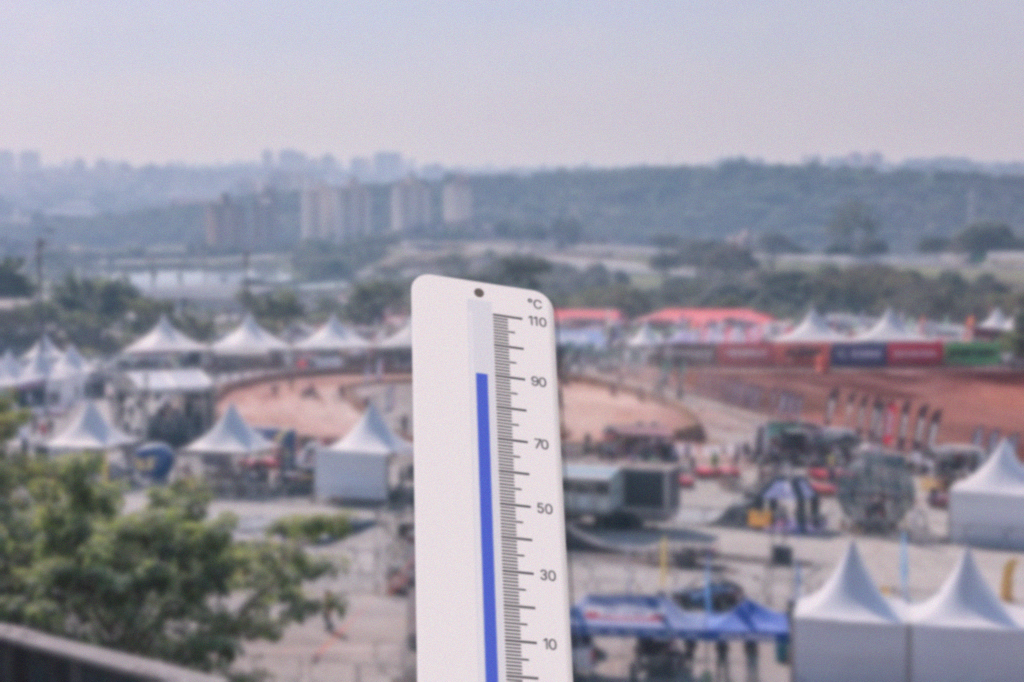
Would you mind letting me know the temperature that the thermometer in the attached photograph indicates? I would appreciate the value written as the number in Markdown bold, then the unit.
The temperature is **90** °C
